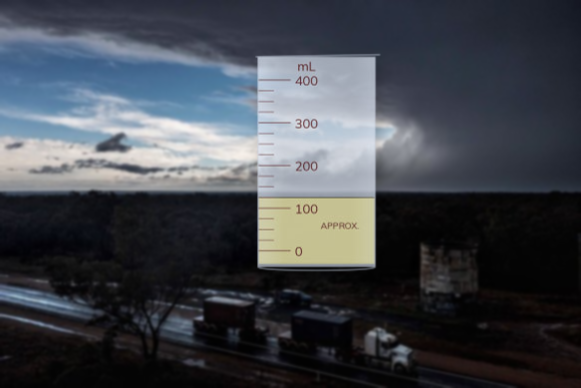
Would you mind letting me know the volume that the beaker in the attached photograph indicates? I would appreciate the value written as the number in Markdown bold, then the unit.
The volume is **125** mL
